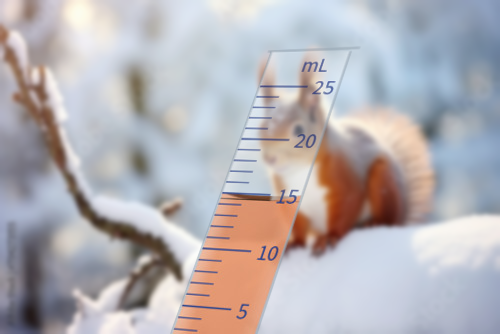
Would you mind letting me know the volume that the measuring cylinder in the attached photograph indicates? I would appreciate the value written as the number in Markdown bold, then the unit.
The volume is **14.5** mL
